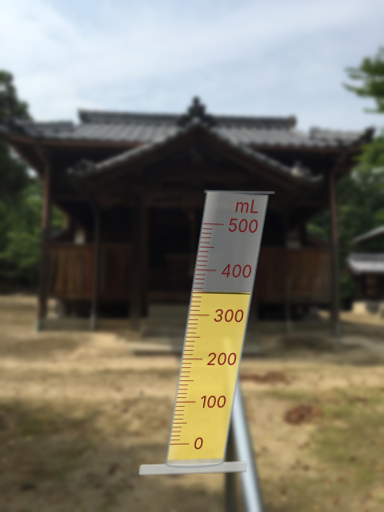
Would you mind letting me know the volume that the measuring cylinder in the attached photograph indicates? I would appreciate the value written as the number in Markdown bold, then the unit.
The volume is **350** mL
